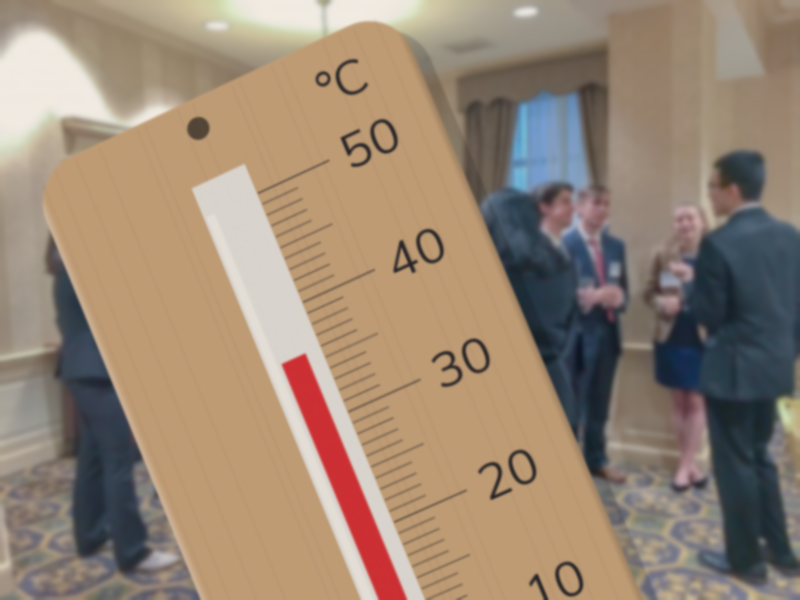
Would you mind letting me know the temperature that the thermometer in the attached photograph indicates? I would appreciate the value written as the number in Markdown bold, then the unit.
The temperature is **36** °C
